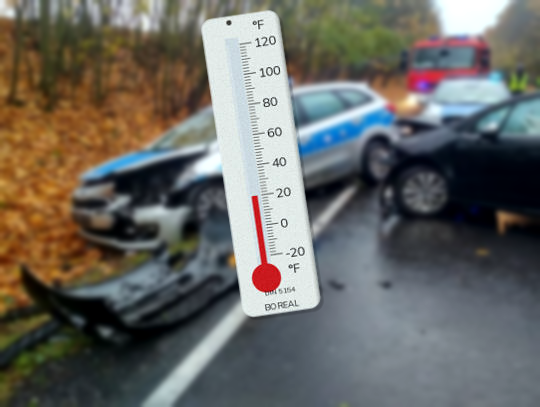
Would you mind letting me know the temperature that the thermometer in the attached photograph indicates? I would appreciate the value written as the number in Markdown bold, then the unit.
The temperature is **20** °F
